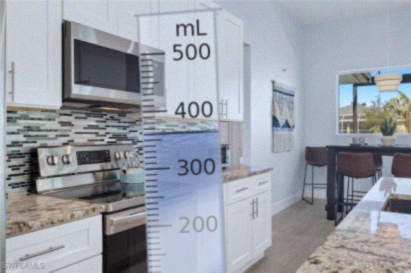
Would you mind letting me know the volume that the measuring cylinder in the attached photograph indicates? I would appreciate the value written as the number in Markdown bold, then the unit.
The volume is **360** mL
